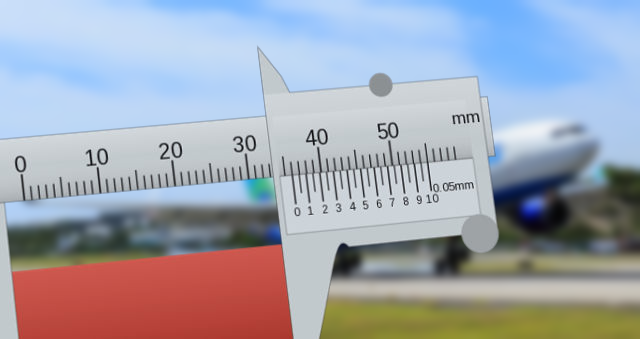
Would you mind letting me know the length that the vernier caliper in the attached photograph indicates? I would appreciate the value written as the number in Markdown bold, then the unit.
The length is **36.0** mm
